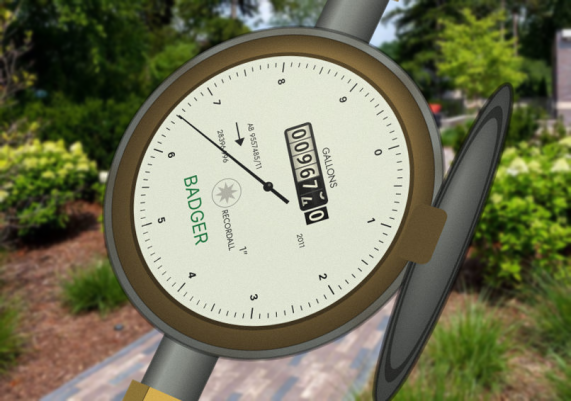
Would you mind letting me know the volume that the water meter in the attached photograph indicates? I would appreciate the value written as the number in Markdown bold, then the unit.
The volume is **96736.5** gal
